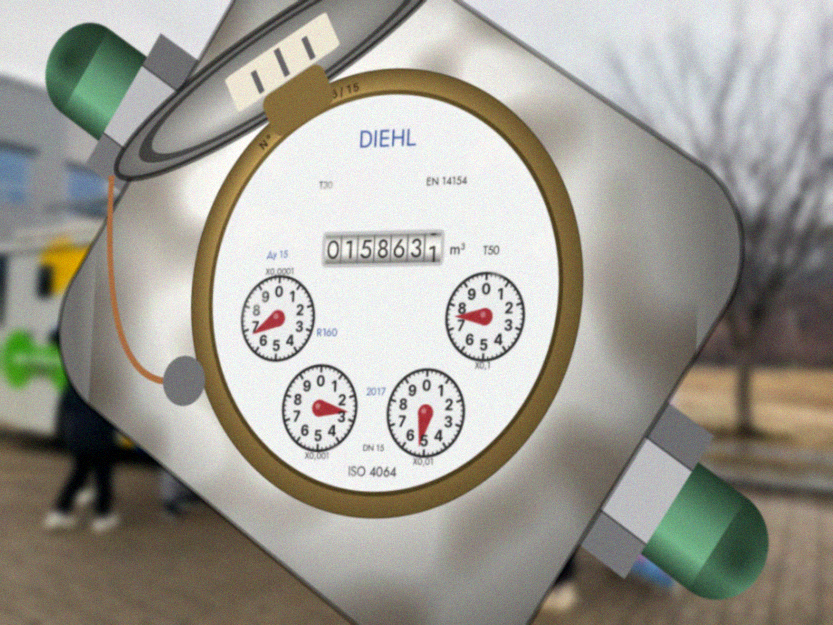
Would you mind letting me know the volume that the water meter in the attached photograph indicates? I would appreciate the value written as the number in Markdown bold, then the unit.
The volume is **158630.7526** m³
